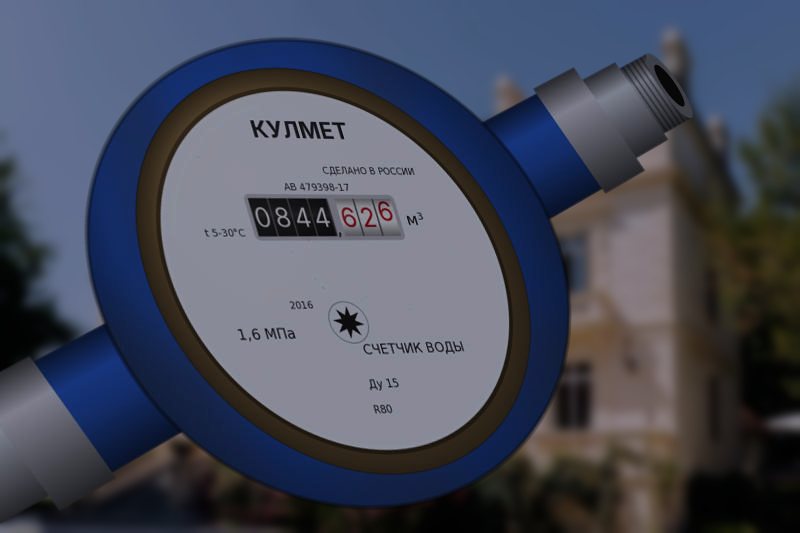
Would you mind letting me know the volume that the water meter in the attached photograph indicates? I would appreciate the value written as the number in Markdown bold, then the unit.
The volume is **844.626** m³
